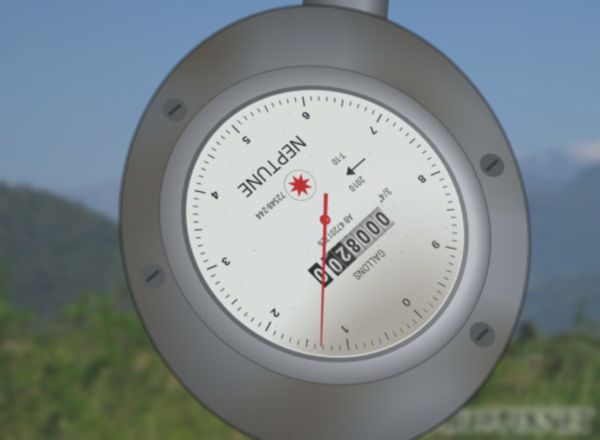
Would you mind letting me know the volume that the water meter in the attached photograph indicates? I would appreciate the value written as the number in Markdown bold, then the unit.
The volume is **8201.3** gal
